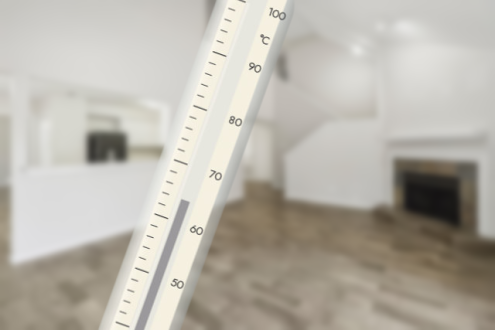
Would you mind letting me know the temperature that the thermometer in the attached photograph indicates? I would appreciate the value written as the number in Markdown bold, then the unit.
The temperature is **64** °C
